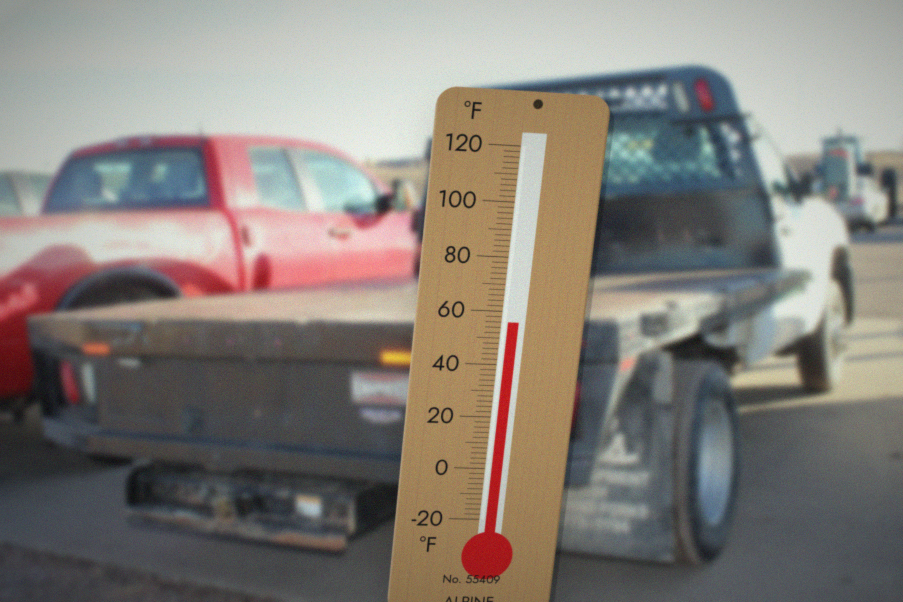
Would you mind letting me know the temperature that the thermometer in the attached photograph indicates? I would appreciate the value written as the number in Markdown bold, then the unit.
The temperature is **56** °F
